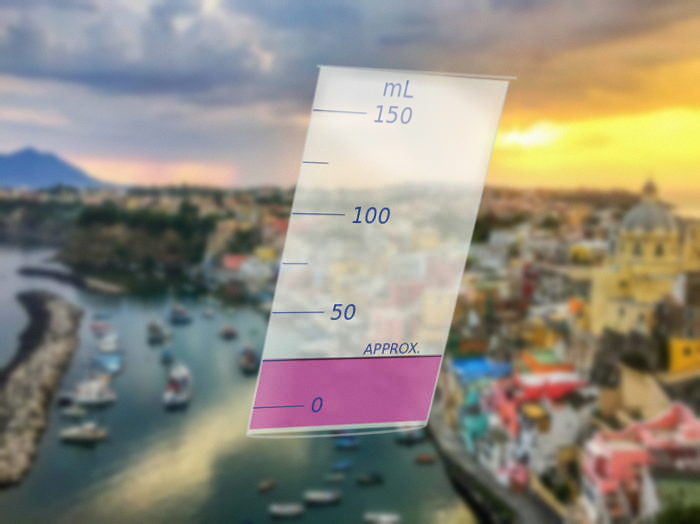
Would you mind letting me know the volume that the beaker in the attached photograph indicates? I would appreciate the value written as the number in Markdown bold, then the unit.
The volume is **25** mL
